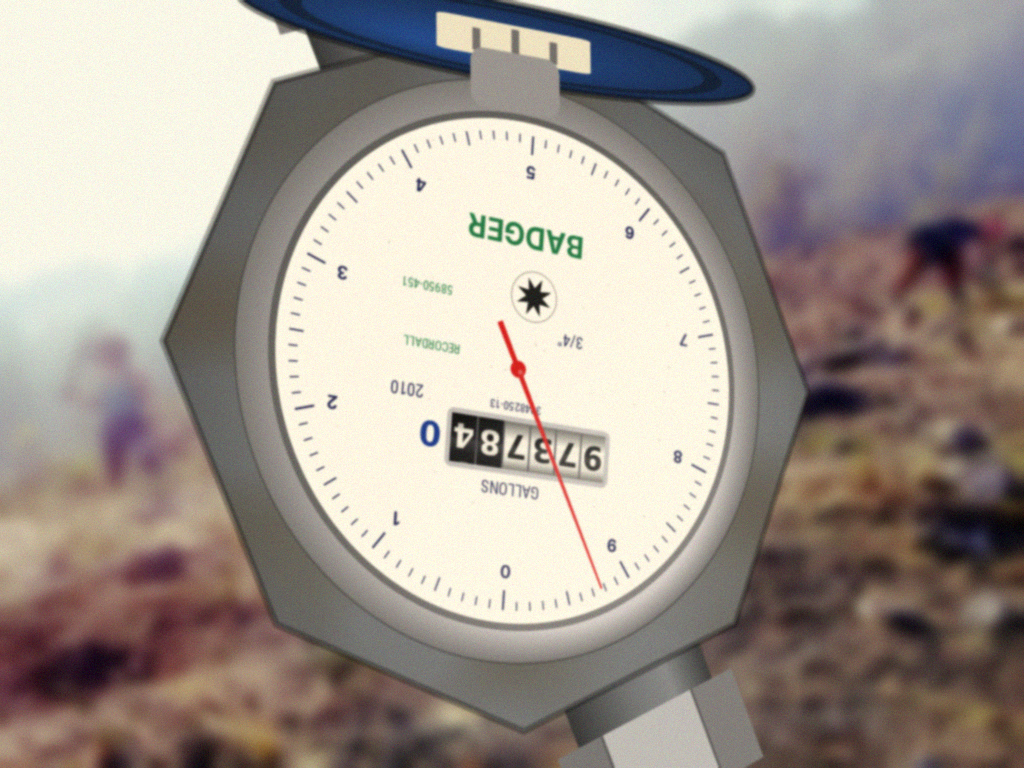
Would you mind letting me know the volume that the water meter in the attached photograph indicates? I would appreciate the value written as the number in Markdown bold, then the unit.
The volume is **9737839.2** gal
